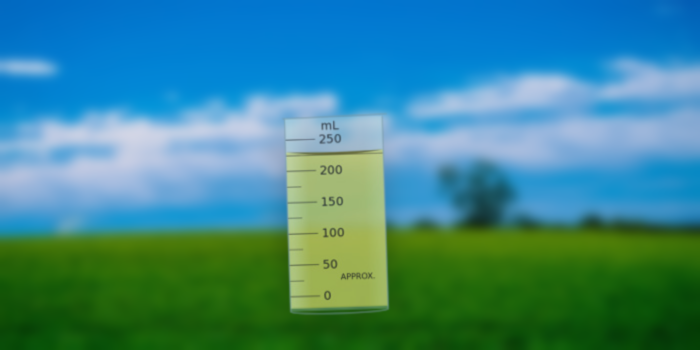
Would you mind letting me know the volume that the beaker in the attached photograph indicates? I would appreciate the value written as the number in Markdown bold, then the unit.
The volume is **225** mL
